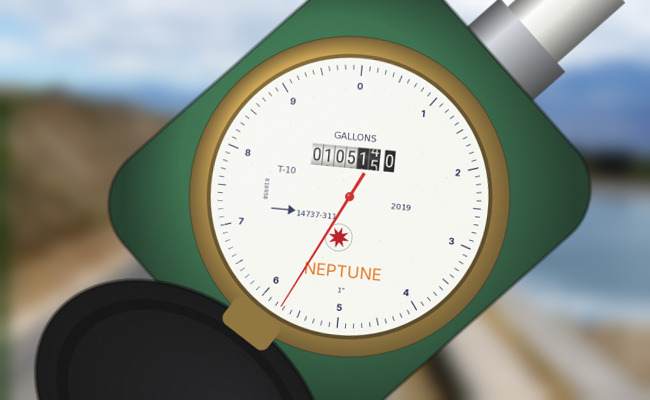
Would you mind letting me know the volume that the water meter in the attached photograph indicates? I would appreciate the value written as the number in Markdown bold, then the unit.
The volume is **105145.7** gal
